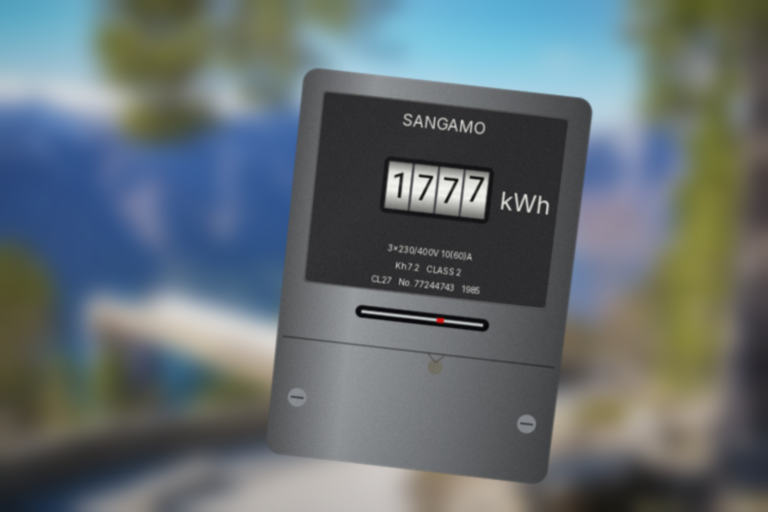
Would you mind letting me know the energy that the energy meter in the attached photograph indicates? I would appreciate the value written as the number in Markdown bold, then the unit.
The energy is **1777** kWh
